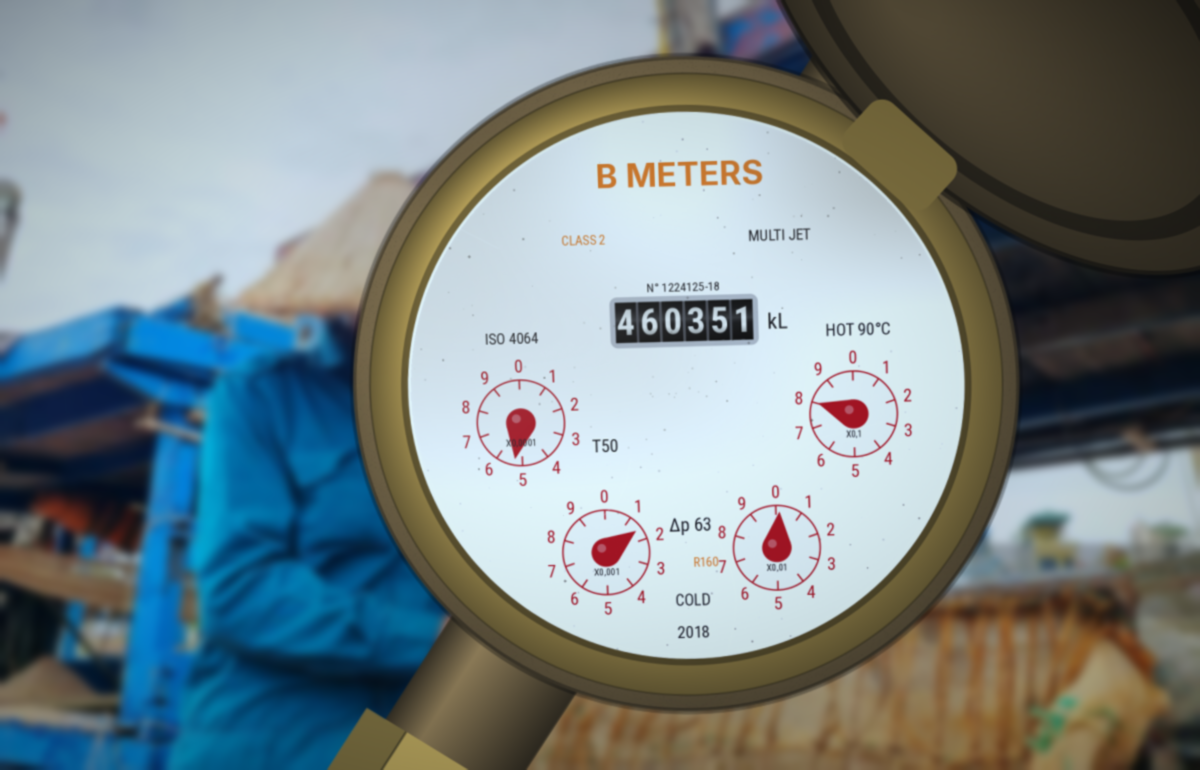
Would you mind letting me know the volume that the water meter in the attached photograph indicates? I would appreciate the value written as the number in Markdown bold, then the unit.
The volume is **460351.8015** kL
